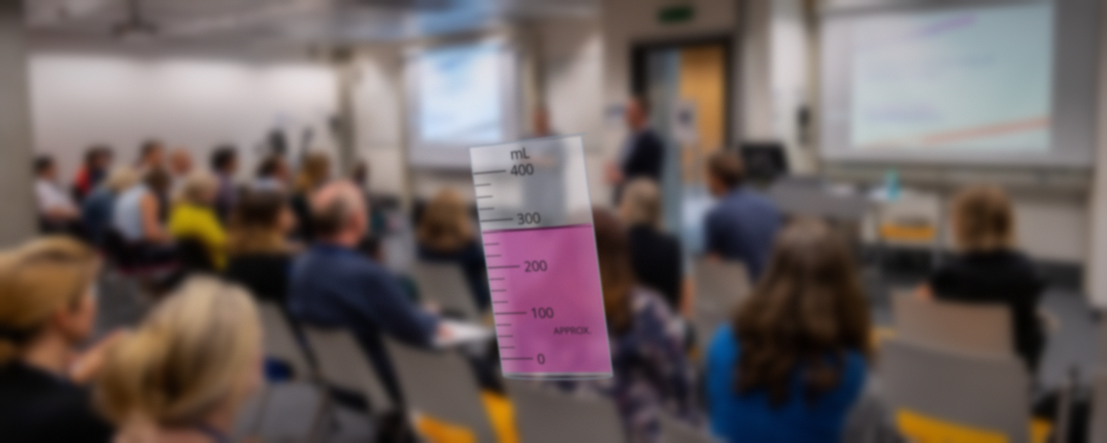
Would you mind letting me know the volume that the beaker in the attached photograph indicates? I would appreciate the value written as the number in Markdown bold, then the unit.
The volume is **275** mL
